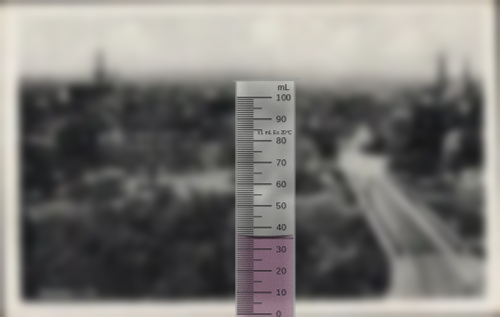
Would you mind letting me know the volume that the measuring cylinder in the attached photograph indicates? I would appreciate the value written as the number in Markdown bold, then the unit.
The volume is **35** mL
